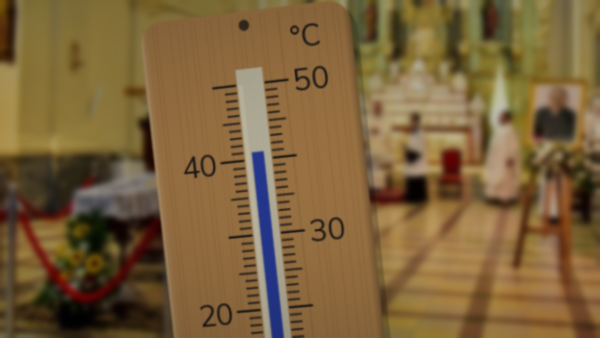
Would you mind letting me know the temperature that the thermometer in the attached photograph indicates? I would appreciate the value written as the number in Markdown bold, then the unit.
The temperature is **41** °C
